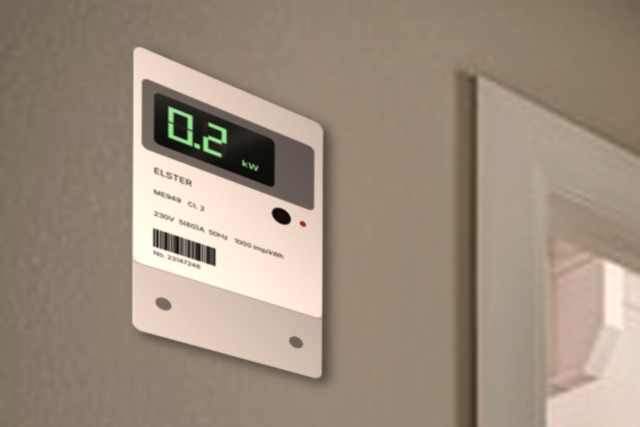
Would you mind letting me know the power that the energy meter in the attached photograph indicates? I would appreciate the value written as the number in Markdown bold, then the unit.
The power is **0.2** kW
